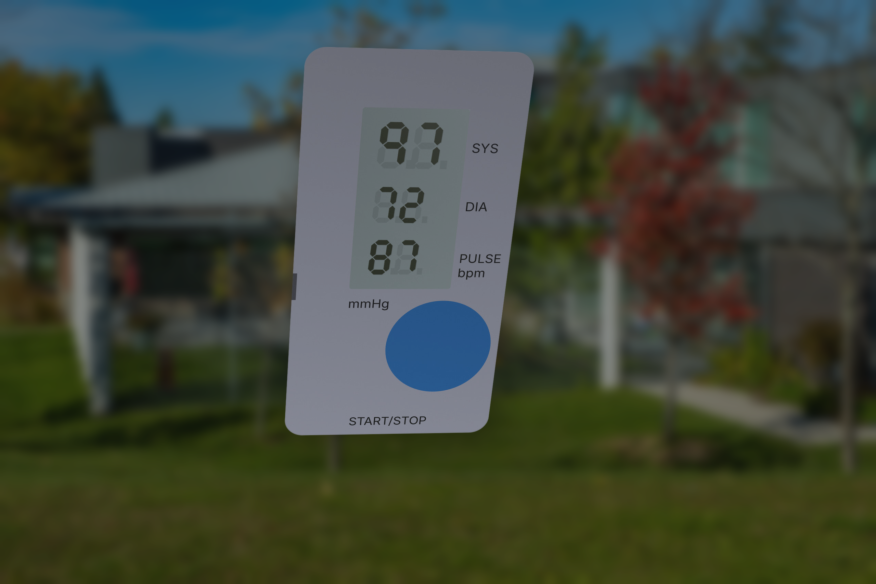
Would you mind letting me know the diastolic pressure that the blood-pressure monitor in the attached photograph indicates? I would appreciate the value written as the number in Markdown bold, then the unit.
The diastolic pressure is **72** mmHg
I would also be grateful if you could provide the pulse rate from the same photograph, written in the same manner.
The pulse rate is **87** bpm
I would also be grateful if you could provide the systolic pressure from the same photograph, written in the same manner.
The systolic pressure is **97** mmHg
